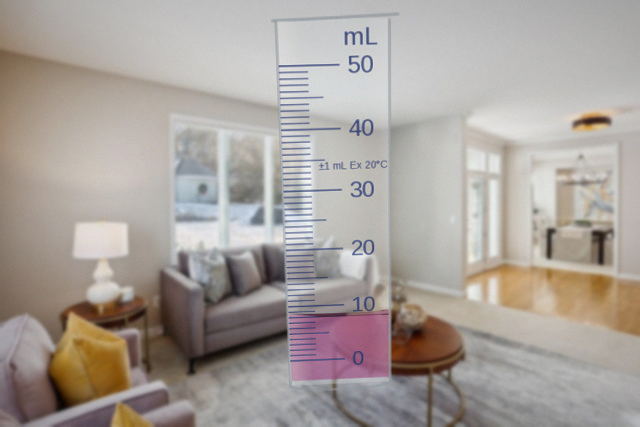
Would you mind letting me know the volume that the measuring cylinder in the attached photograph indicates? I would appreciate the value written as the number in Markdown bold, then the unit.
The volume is **8** mL
